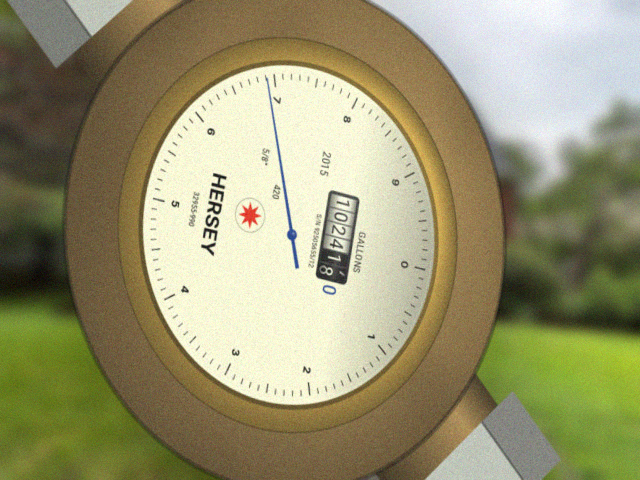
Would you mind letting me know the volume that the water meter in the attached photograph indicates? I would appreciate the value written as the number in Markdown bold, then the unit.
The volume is **1024176.9** gal
